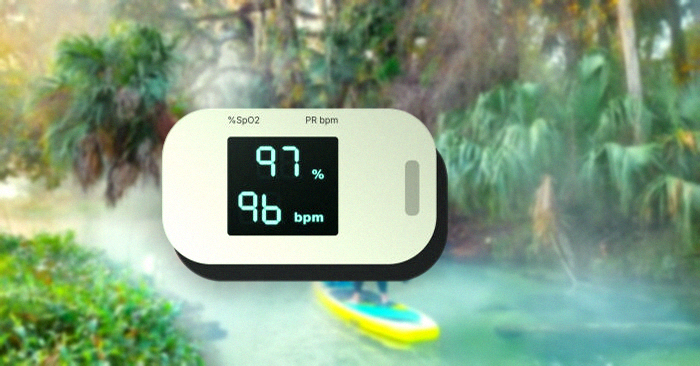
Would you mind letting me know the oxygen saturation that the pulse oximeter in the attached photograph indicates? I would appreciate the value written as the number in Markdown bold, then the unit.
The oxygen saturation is **97** %
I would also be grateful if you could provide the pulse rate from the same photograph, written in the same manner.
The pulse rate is **96** bpm
